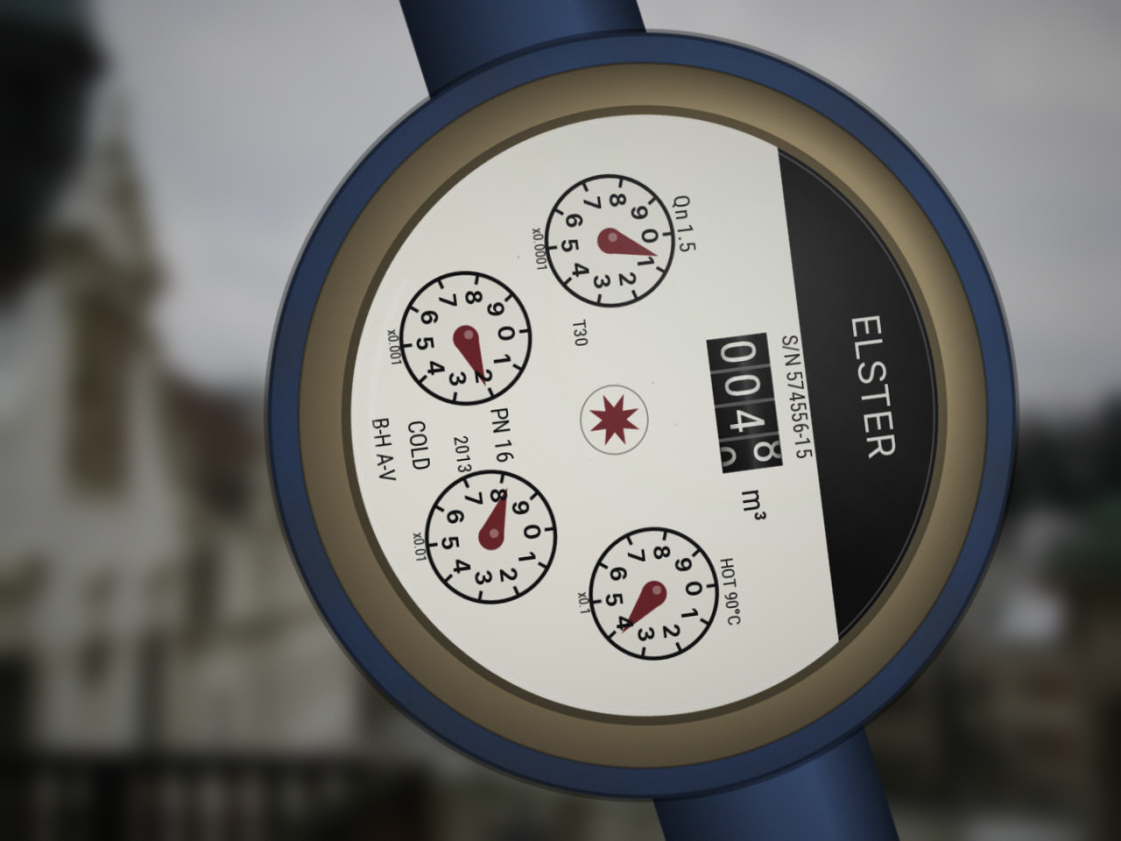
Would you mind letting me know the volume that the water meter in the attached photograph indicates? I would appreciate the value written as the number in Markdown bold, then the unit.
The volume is **48.3820** m³
